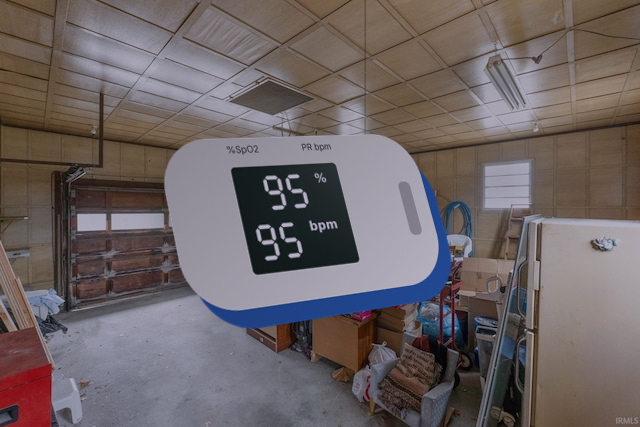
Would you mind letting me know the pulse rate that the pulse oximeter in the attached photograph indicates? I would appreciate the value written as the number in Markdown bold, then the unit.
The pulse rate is **95** bpm
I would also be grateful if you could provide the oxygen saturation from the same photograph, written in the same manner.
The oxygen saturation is **95** %
